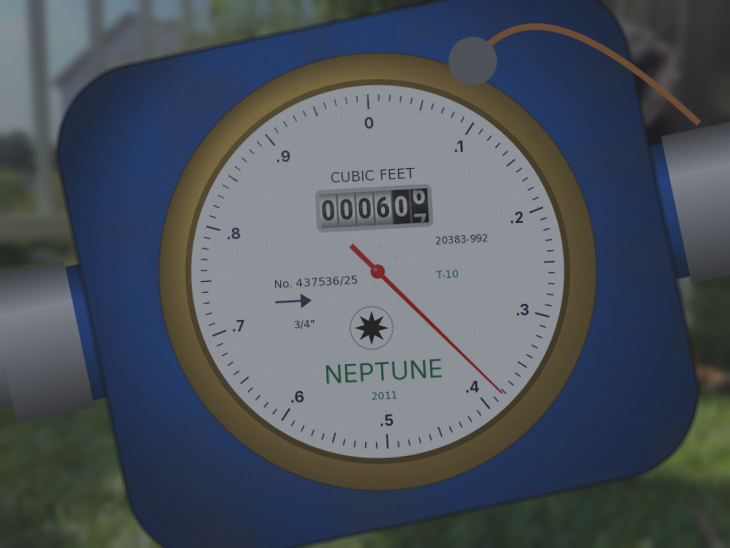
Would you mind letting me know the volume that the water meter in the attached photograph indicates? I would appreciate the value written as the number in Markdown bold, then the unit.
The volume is **606.38** ft³
